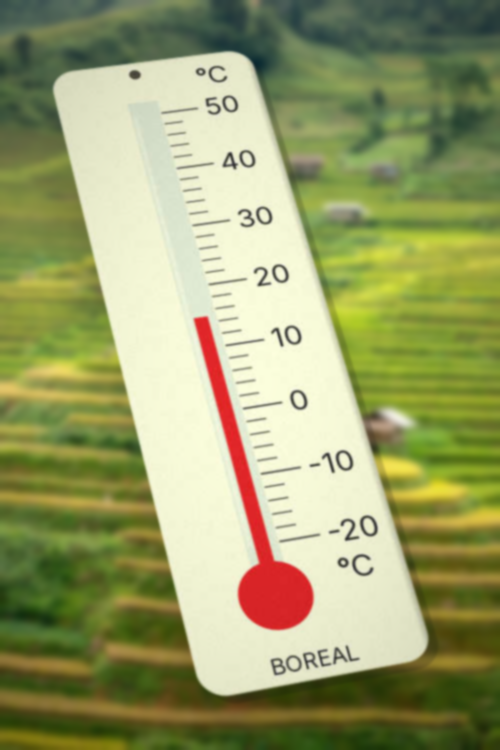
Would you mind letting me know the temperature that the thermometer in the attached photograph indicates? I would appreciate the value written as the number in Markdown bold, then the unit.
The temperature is **15** °C
